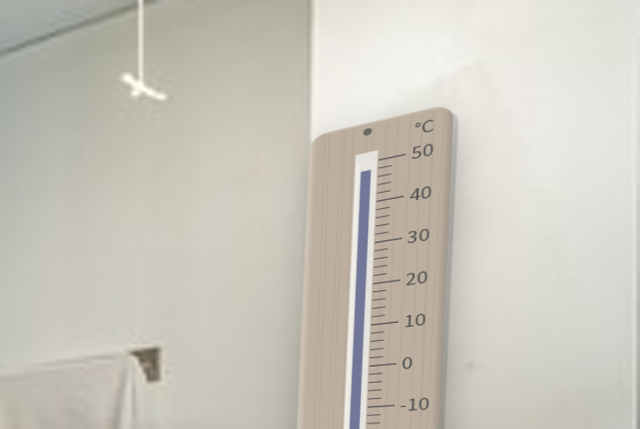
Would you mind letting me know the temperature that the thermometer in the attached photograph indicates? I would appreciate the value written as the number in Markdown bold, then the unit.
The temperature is **48** °C
